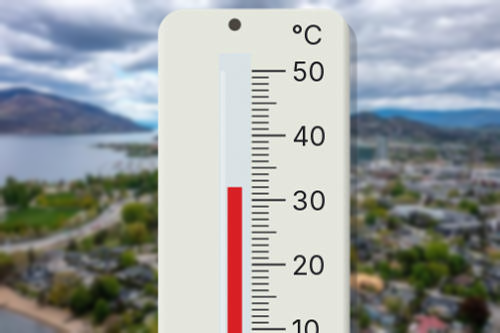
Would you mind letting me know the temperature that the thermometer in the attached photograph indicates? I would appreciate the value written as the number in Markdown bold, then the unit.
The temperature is **32** °C
